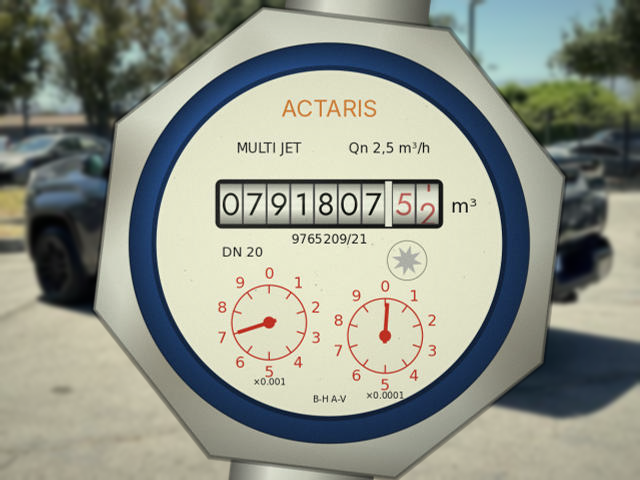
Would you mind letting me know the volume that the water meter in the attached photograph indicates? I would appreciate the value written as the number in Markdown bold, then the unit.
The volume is **791807.5170** m³
